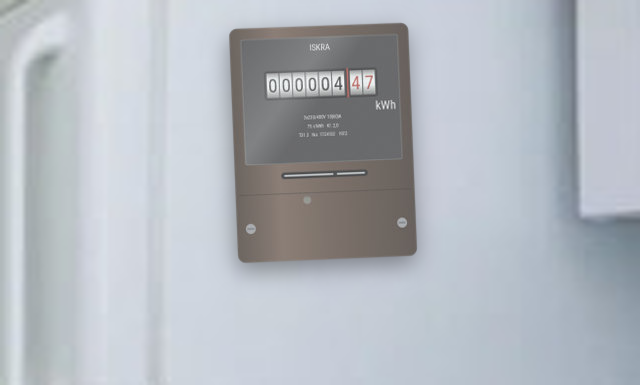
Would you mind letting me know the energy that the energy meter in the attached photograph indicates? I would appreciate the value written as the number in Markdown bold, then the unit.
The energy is **4.47** kWh
